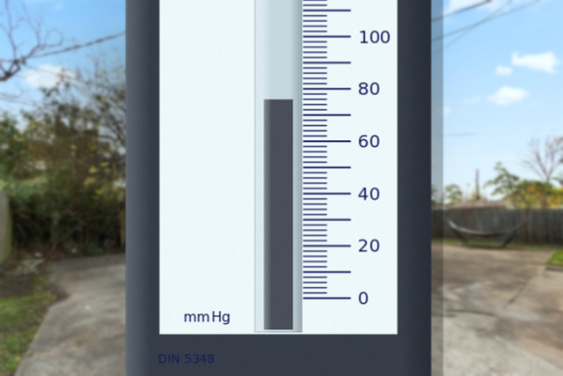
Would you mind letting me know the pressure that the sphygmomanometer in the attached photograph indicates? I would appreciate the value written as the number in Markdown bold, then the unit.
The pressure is **76** mmHg
